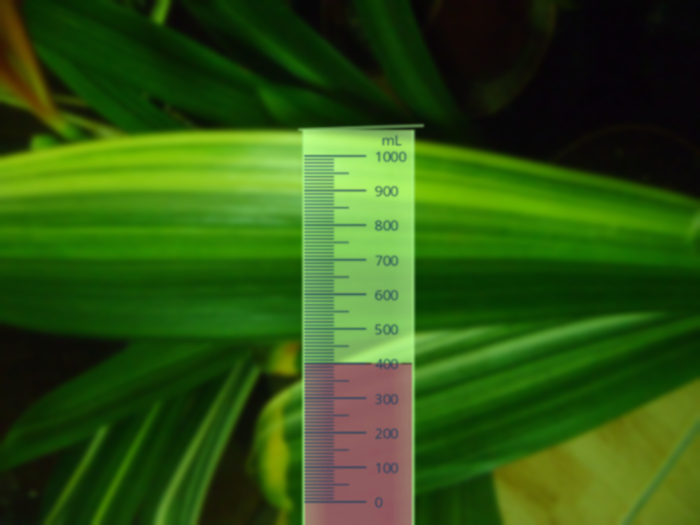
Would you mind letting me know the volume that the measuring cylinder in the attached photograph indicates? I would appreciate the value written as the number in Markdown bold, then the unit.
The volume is **400** mL
